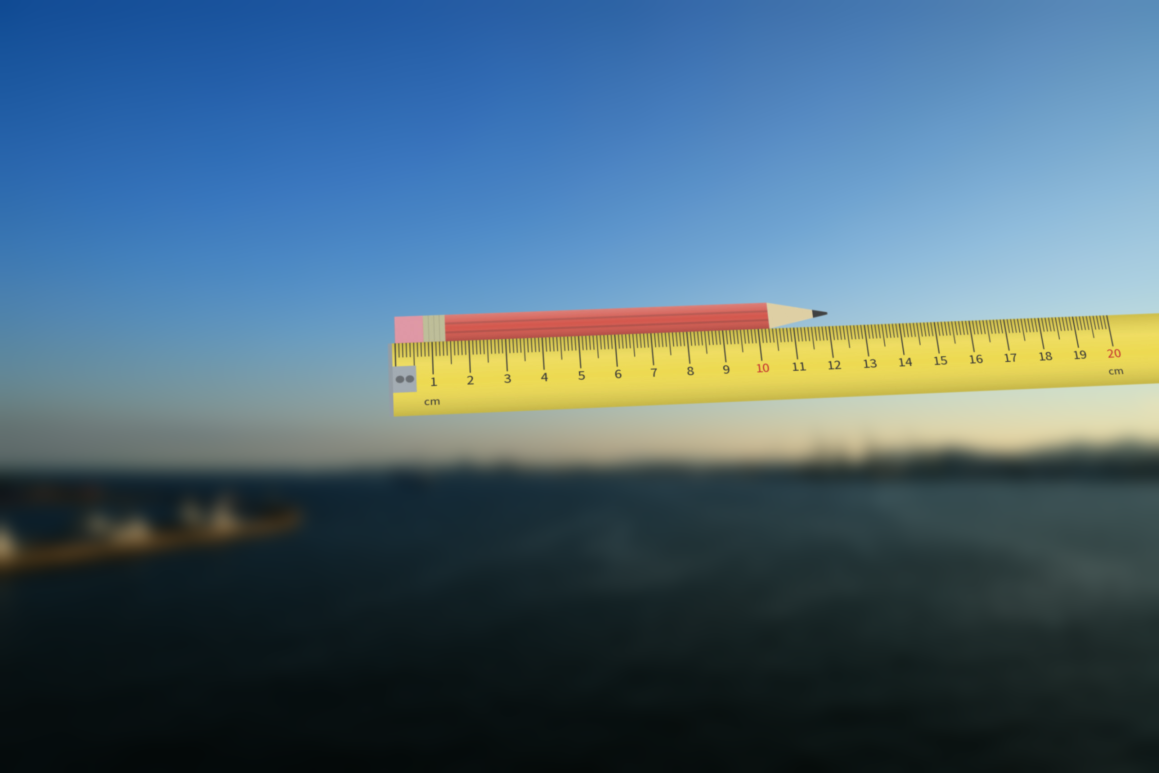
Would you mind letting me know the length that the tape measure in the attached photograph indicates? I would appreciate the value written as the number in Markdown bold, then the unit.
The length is **12** cm
